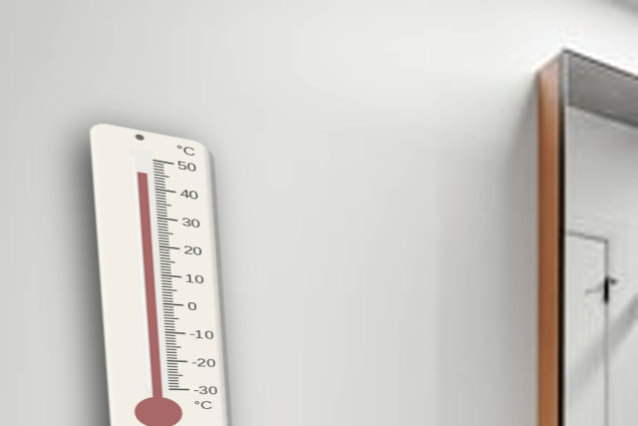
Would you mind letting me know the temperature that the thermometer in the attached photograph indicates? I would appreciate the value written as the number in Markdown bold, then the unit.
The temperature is **45** °C
